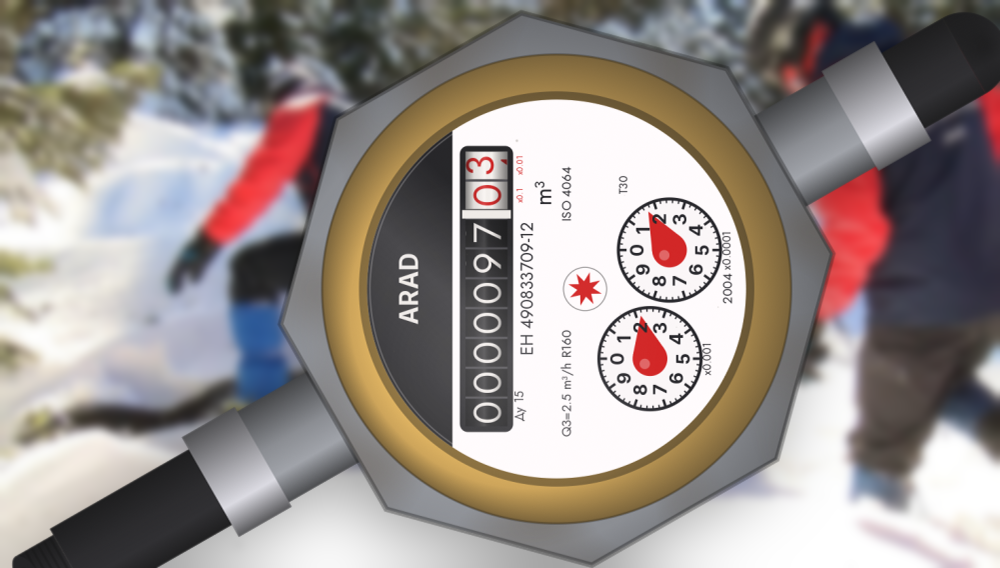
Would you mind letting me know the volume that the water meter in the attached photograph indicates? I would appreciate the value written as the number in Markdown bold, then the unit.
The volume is **97.0321** m³
